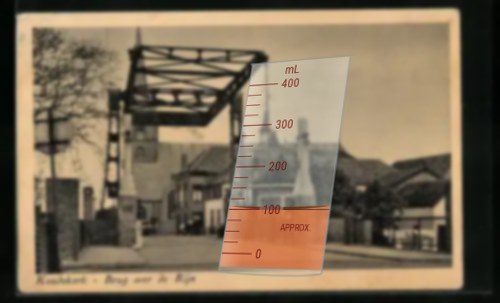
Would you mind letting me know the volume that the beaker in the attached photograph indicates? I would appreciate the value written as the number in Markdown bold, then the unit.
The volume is **100** mL
